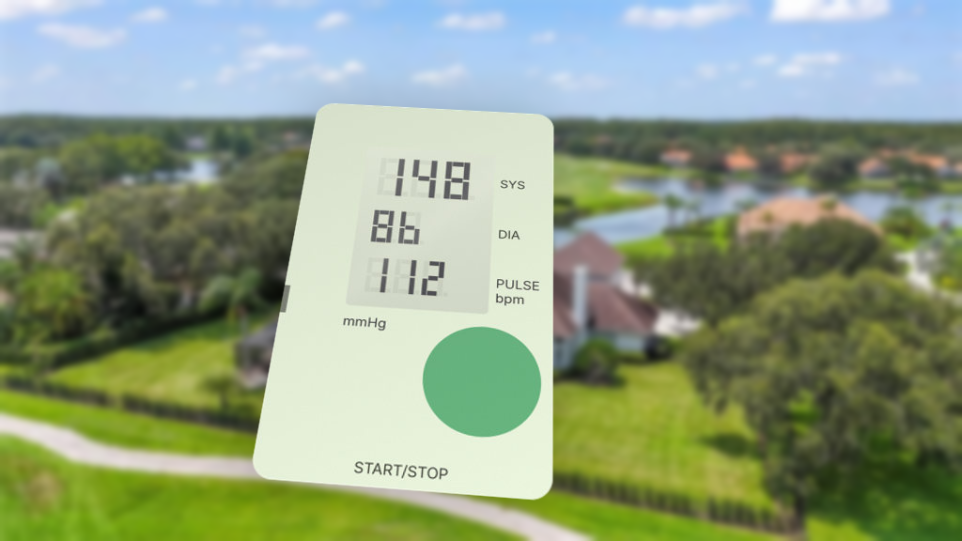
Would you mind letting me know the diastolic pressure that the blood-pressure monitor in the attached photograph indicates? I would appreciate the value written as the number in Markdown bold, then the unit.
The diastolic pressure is **86** mmHg
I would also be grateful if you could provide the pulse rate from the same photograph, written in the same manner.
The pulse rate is **112** bpm
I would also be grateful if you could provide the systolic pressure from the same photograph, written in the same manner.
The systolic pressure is **148** mmHg
